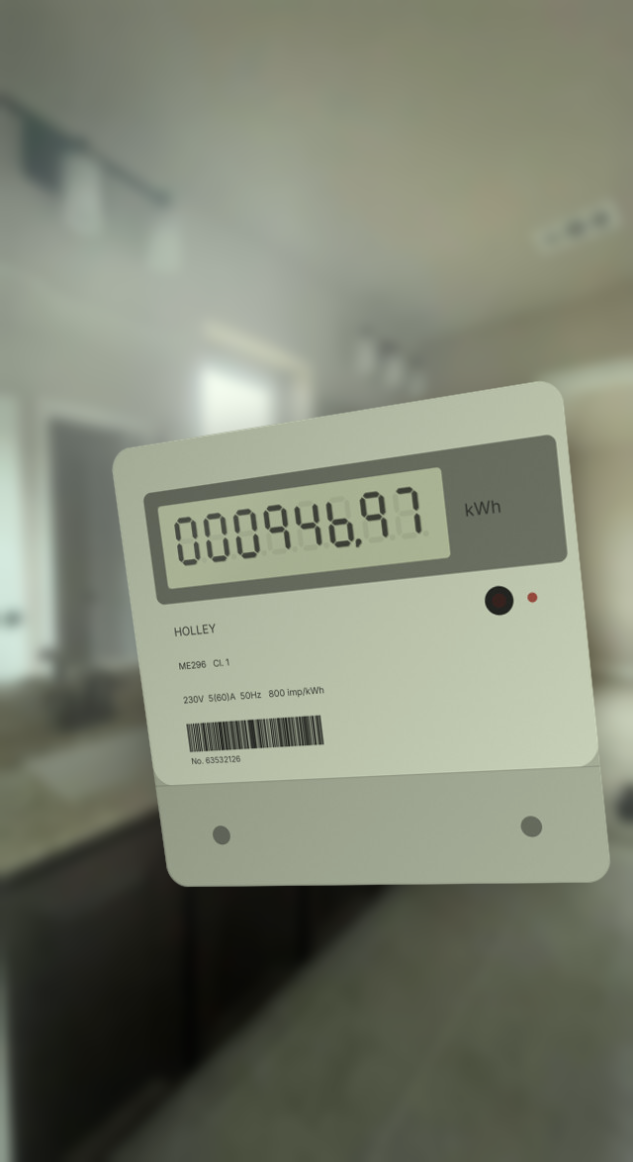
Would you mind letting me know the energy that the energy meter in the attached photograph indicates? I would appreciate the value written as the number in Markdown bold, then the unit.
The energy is **946.97** kWh
